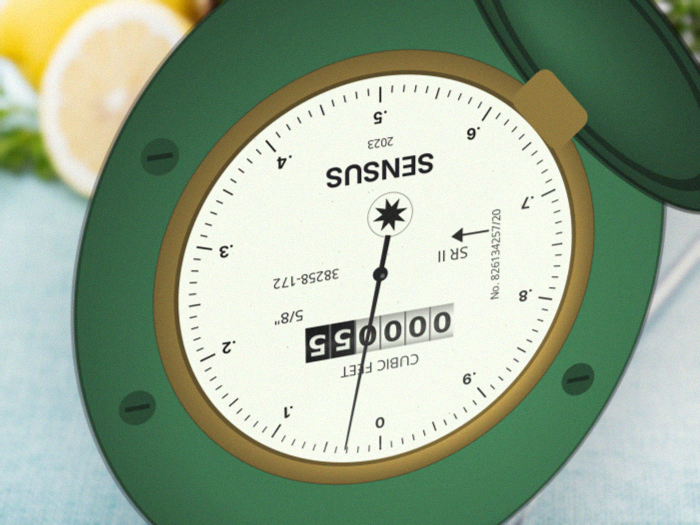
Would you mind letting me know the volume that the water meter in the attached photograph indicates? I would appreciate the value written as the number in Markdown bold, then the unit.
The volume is **55.03** ft³
